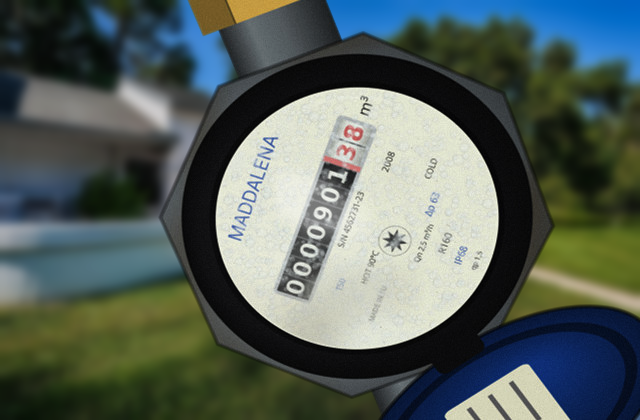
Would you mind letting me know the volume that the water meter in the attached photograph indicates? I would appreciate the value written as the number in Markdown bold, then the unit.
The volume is **901.38** m³
